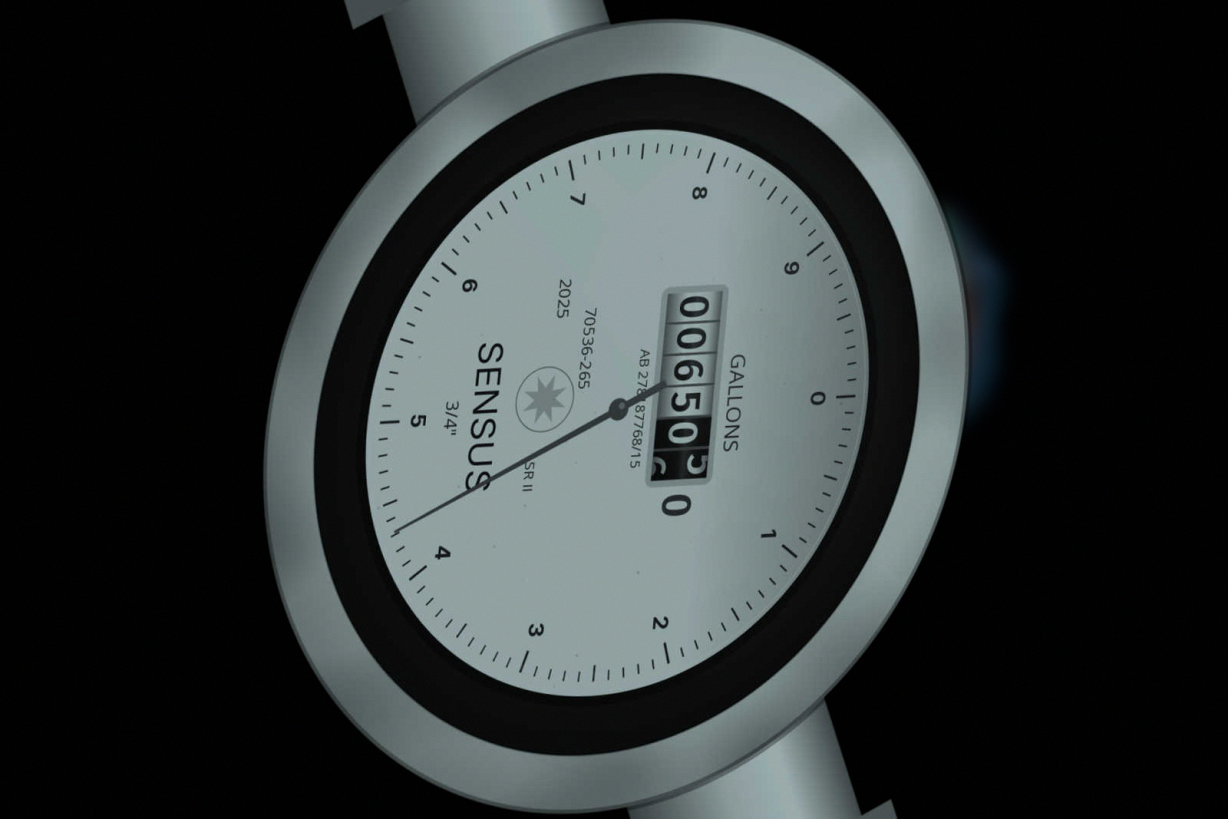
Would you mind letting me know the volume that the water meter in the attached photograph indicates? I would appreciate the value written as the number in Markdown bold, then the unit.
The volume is **65054.3** gal
